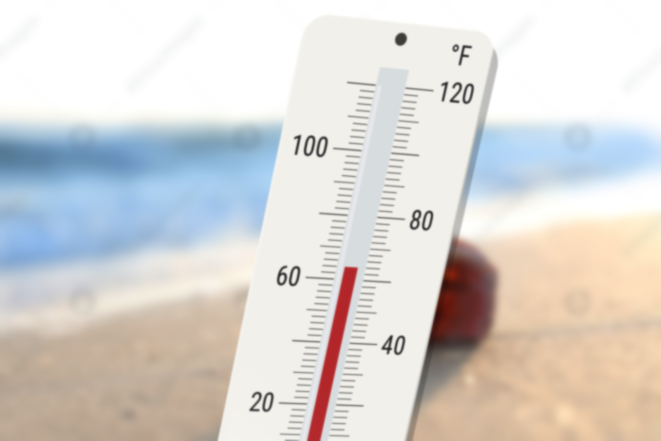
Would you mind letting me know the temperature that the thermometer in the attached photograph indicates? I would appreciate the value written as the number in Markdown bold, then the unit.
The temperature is **64** °F
